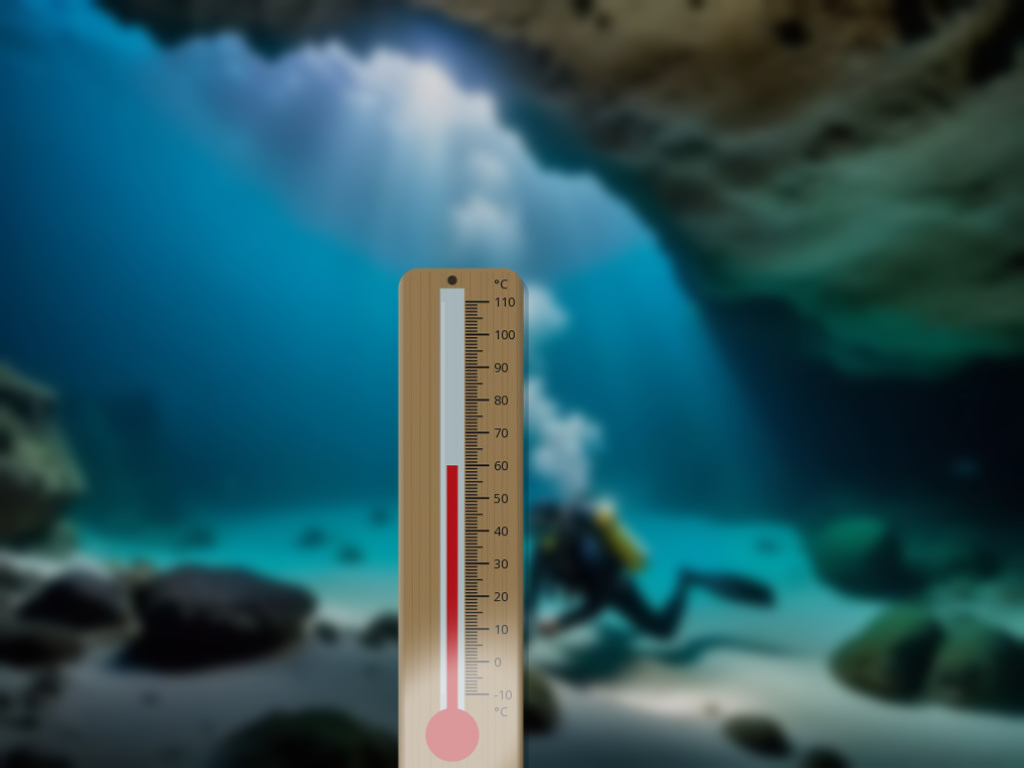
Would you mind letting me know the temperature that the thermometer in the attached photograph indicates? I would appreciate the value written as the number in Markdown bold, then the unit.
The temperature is **60** °C
